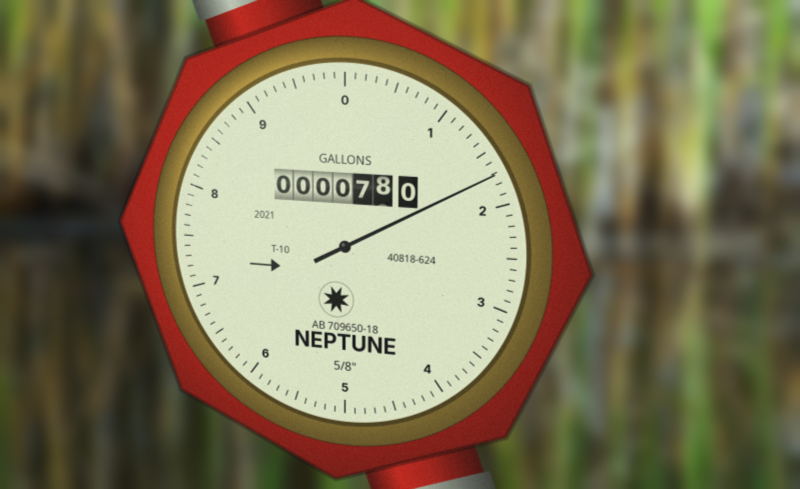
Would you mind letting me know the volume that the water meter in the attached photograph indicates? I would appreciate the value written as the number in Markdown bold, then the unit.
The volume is **781.7** gal
